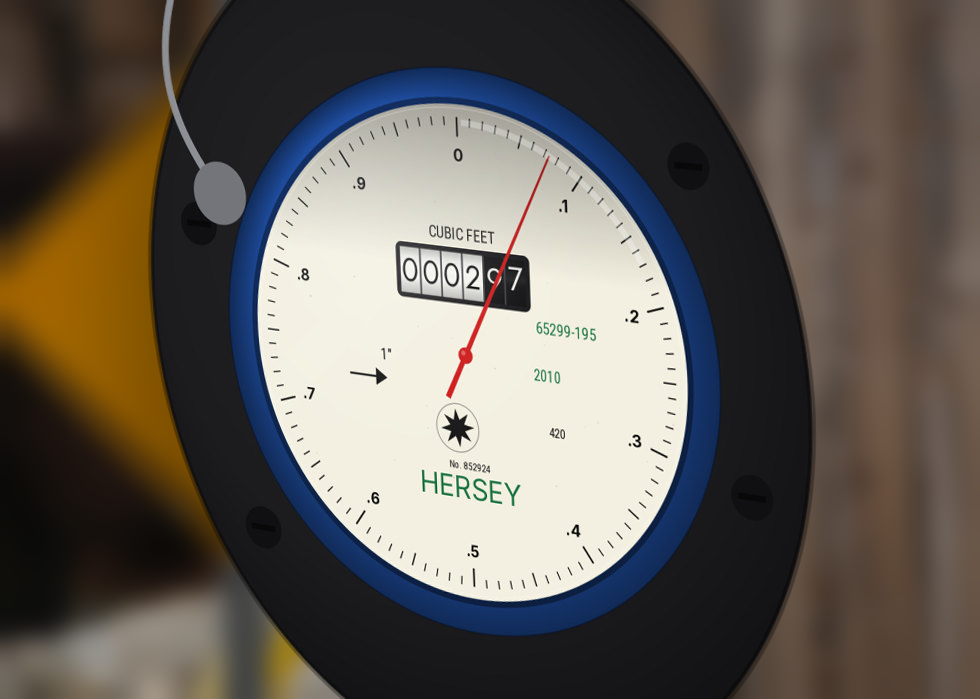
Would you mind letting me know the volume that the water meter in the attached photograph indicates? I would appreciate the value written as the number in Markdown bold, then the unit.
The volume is **297.07** ft³
